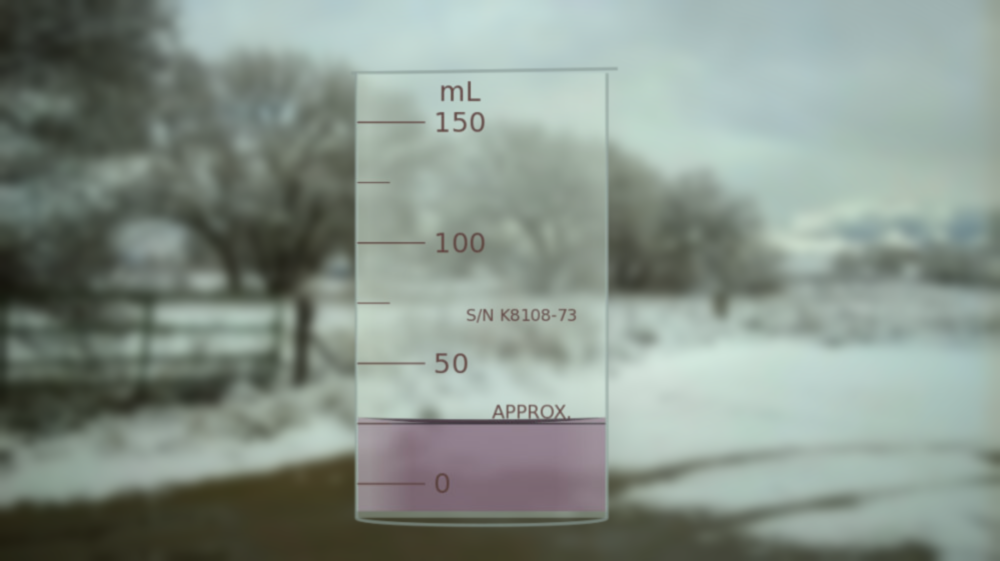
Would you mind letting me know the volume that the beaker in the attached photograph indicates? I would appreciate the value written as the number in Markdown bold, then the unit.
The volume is **25** mL
